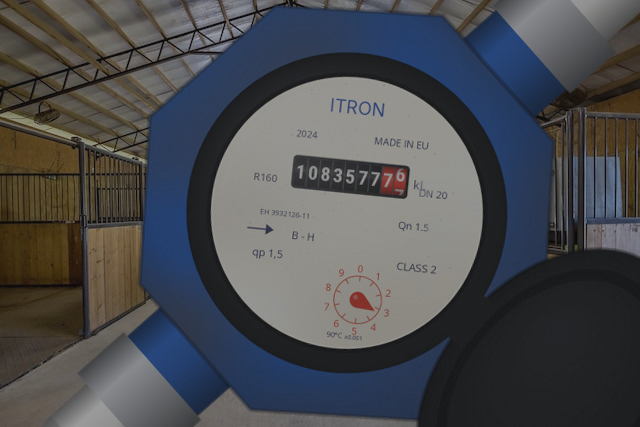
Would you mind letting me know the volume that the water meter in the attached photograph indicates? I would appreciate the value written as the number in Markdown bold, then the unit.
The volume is **1083577.763** kL
